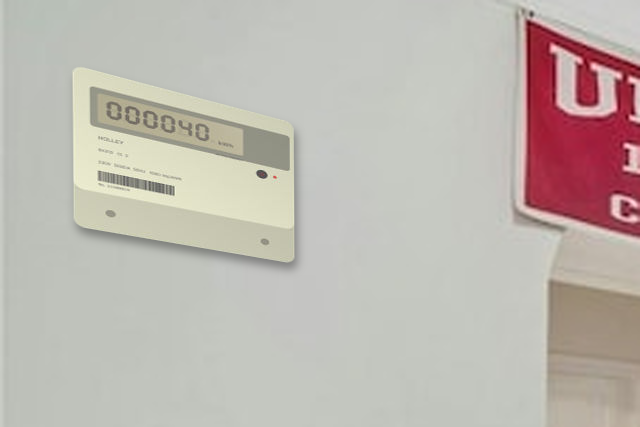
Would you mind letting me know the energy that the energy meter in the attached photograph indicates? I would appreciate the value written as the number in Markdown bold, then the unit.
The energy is **40** kWh
